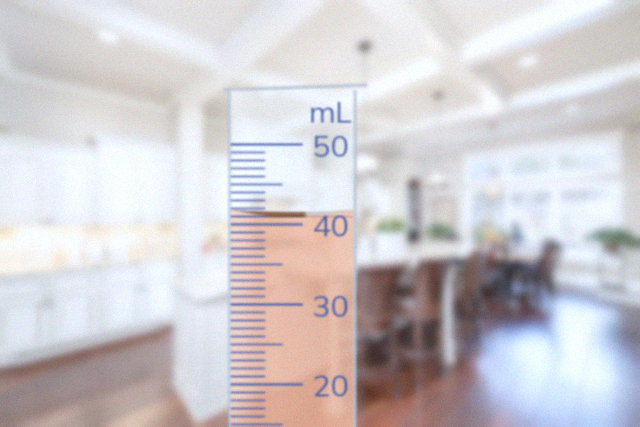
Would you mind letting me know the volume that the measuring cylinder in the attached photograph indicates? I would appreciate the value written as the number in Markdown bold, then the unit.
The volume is **41** mL
